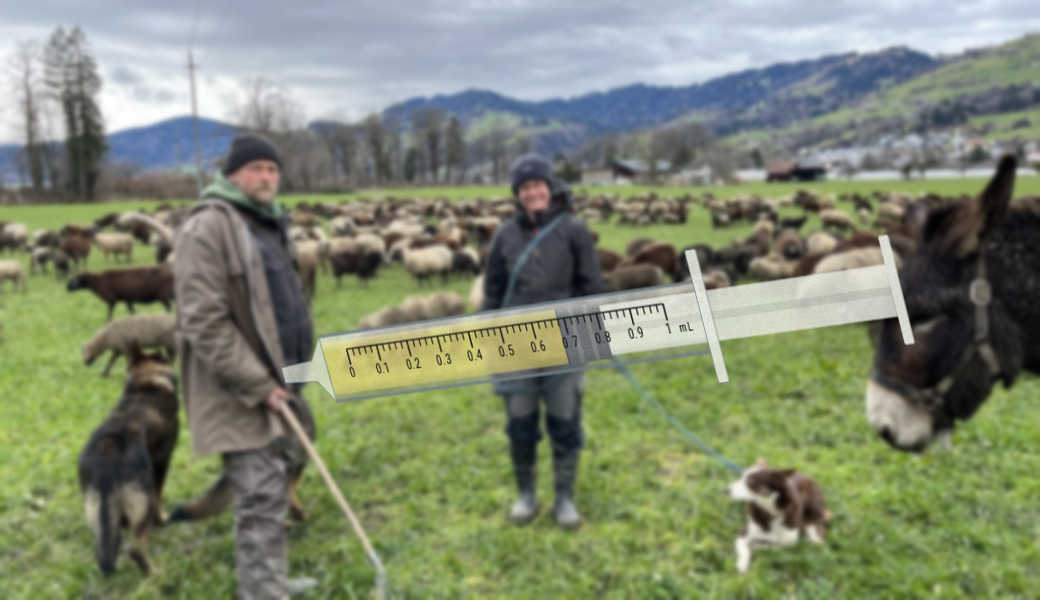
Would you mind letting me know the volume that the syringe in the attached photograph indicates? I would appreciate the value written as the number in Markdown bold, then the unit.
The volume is **0.68** mL
